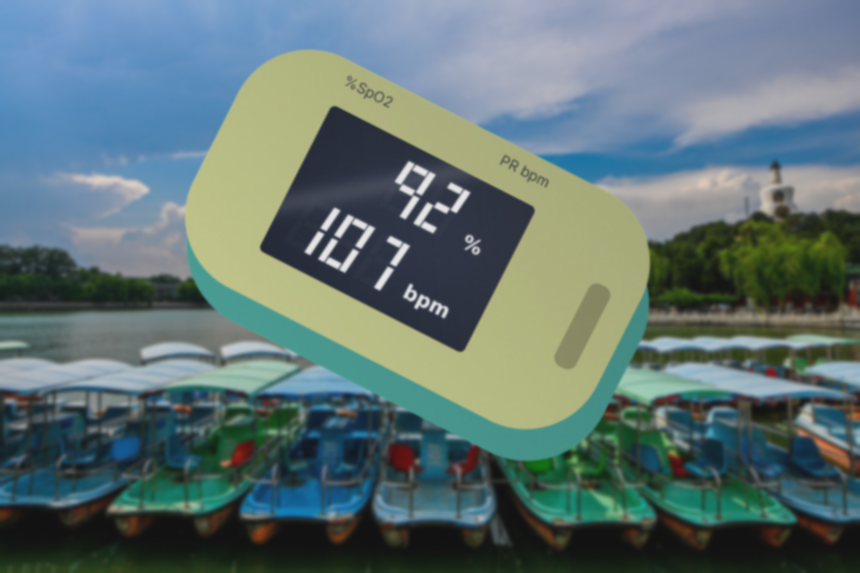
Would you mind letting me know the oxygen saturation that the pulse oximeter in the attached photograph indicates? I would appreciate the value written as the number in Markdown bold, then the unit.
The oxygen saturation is **92** %
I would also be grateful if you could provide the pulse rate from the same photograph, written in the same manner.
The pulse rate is **107** bpm
